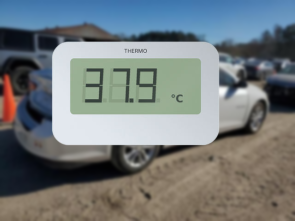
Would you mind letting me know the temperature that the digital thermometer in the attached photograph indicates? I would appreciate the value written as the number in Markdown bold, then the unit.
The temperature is **37.9** °C
